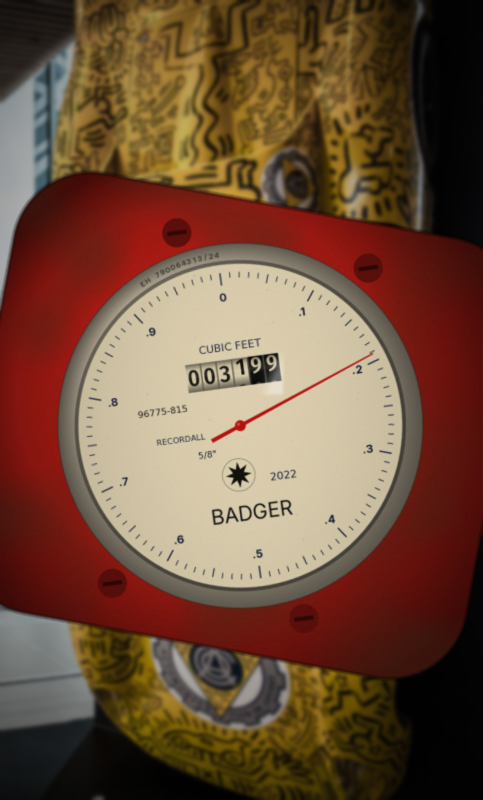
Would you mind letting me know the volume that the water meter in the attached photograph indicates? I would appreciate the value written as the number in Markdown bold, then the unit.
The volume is **3199.19** ft³
